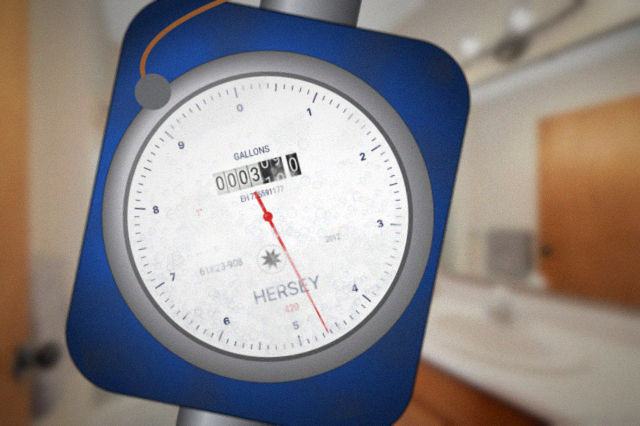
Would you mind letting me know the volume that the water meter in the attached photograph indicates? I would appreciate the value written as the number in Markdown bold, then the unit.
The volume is **3094.6** gal
